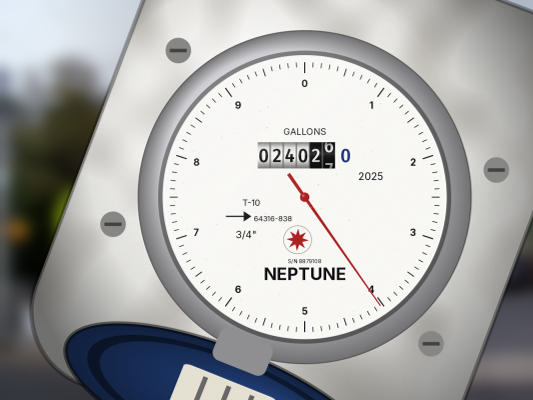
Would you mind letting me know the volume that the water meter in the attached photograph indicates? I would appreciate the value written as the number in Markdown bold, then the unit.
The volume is **240264.0** gal
